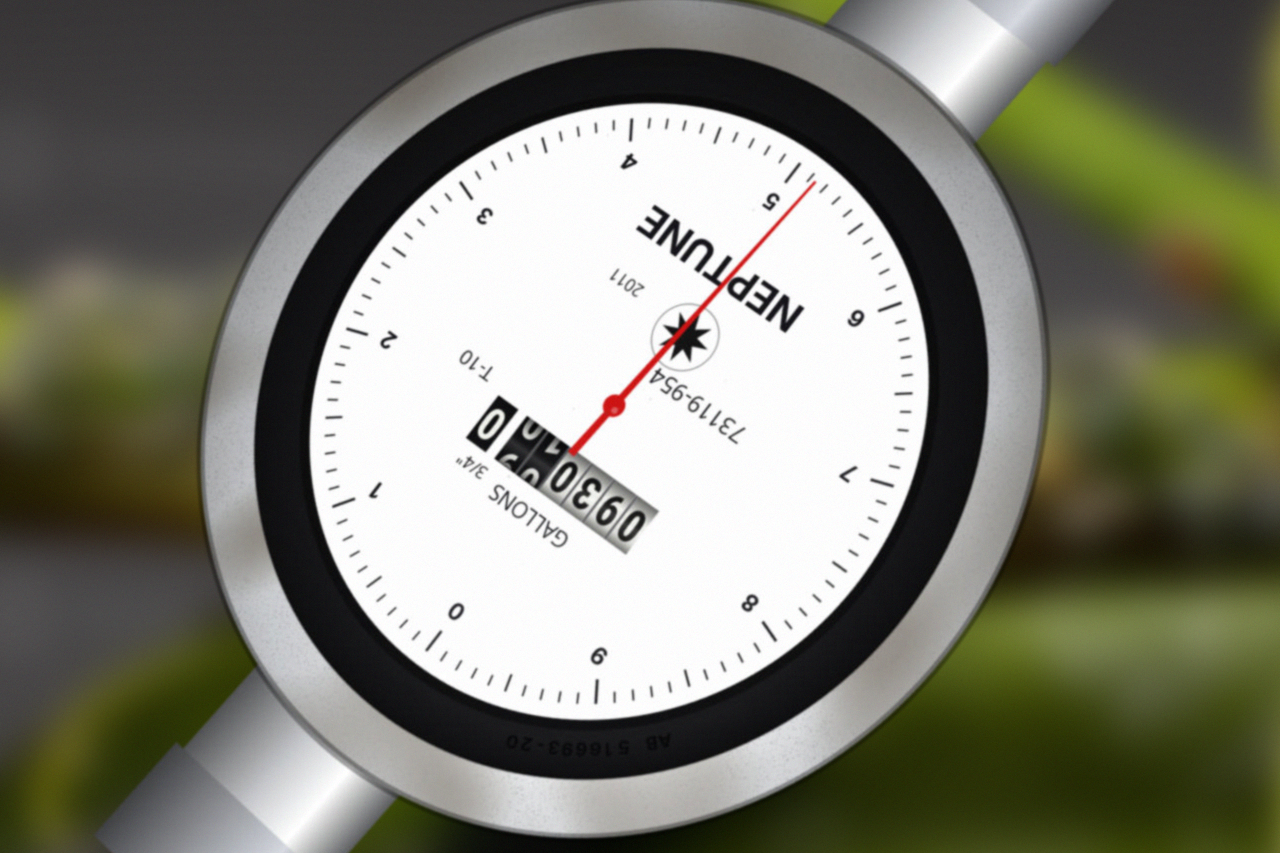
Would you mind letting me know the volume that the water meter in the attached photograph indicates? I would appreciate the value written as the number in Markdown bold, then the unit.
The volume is **930095.1** gal
